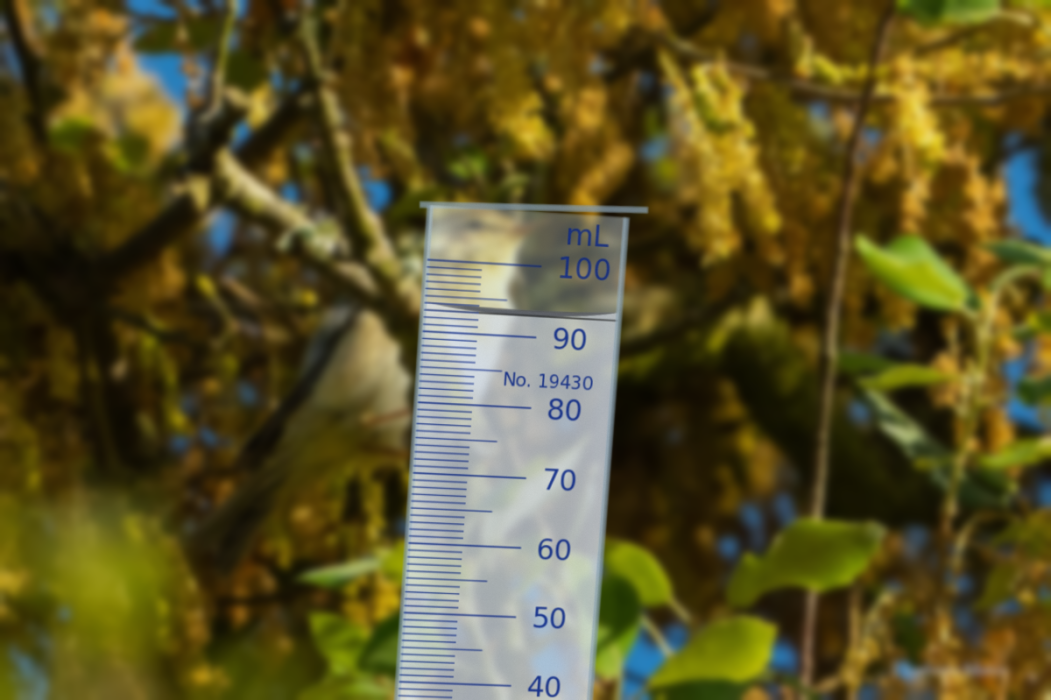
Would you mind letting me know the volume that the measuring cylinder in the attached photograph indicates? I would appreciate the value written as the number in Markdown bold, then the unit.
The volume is **93** mL
